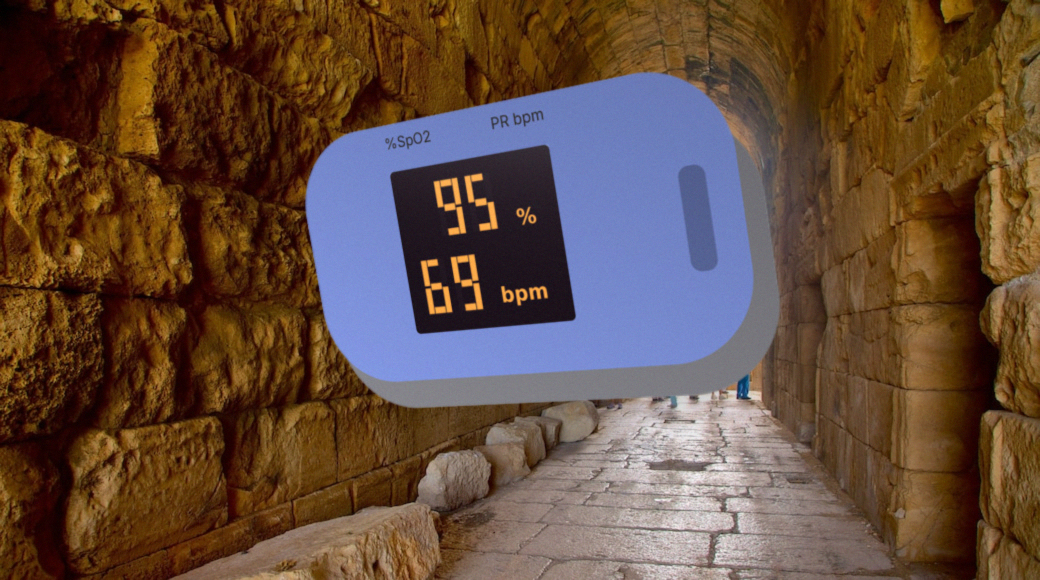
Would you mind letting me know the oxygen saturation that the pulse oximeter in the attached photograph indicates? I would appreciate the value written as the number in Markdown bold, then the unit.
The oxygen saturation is **95** %
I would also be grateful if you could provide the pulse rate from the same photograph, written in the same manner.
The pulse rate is **69** bpm
